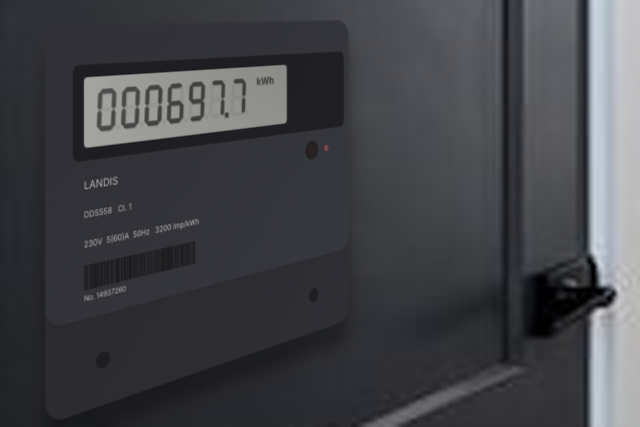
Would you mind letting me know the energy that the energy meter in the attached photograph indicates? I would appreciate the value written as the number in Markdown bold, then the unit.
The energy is **697.7** kWh
